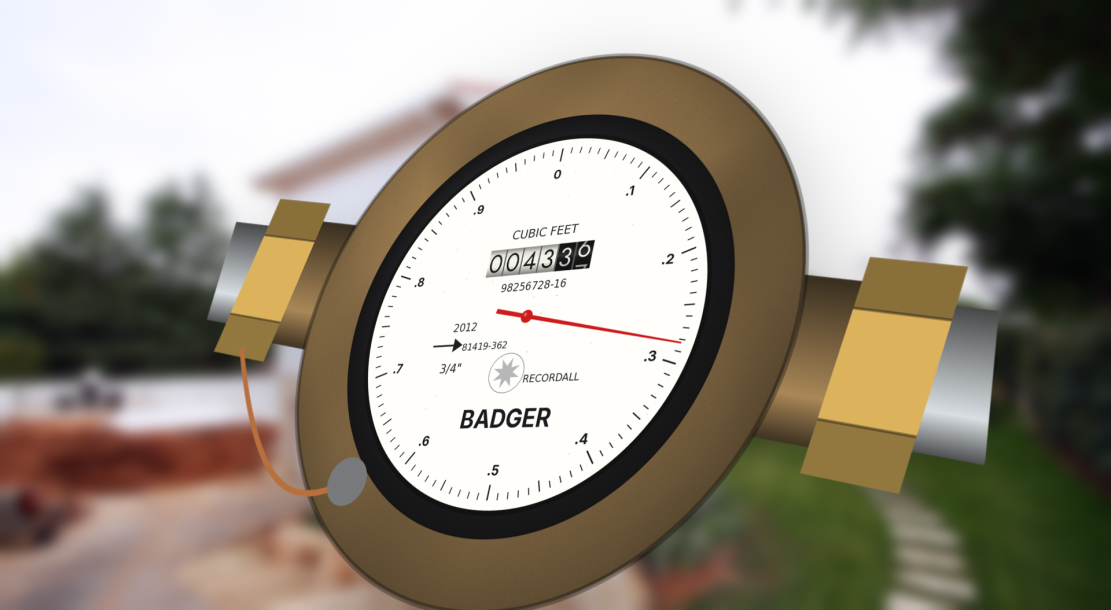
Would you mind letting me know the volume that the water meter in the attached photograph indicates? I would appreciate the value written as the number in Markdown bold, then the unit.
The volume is **4336.28** ft³
